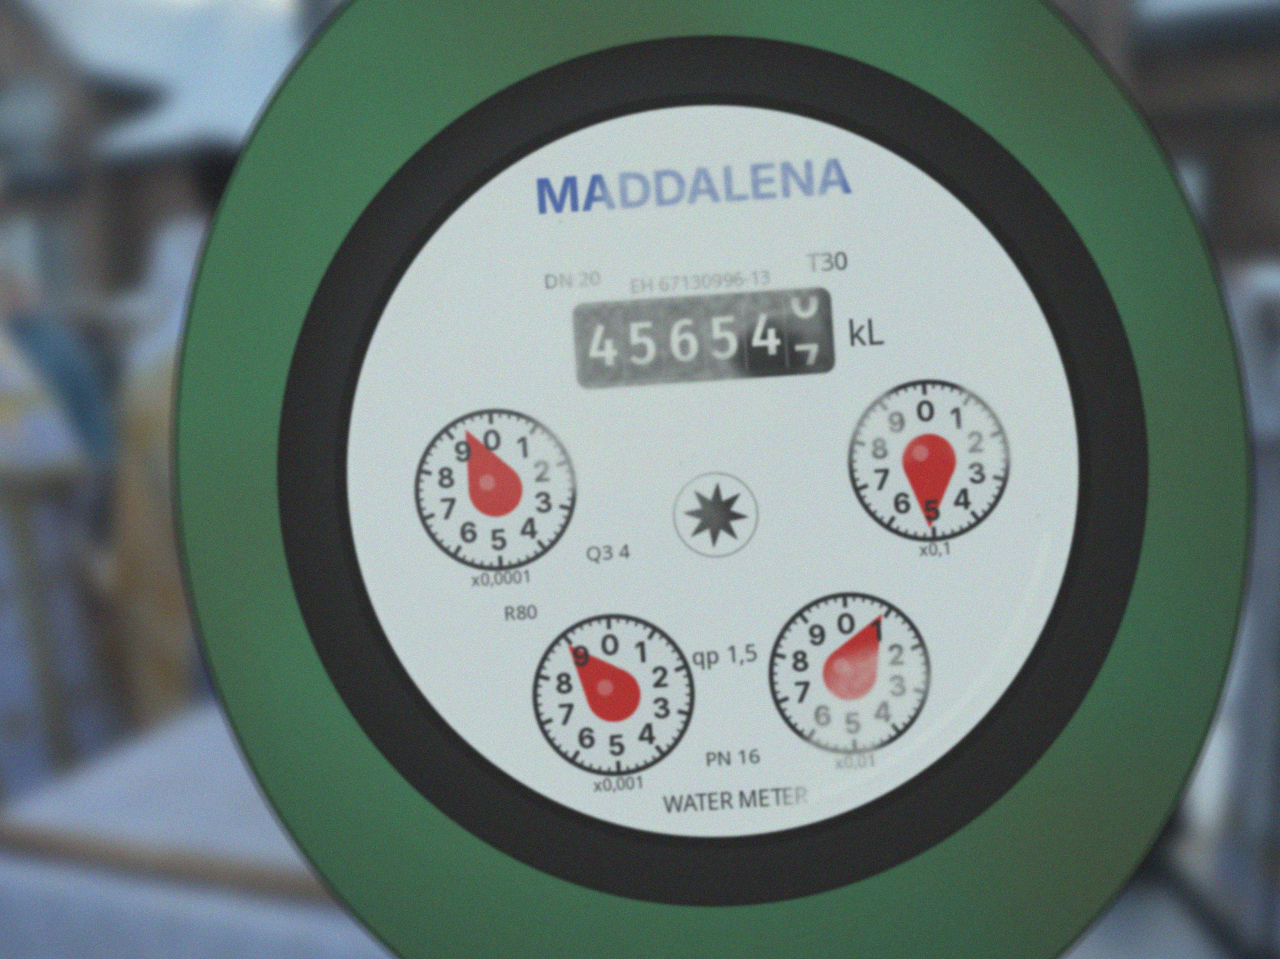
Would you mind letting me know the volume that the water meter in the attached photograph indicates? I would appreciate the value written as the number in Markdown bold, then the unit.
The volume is **456546.5089** kL
